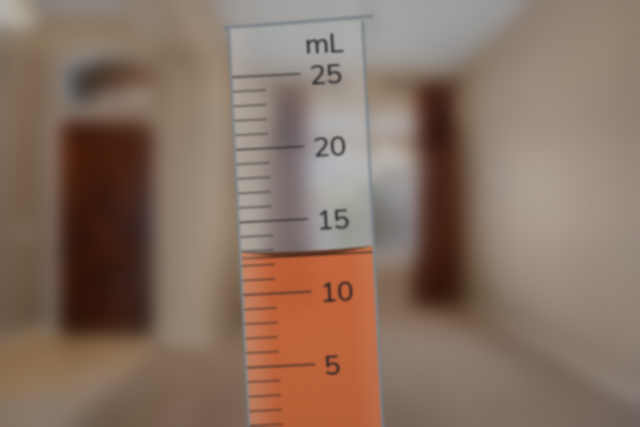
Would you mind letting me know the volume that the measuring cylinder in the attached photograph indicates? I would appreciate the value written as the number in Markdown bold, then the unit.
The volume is **12.5** mL
